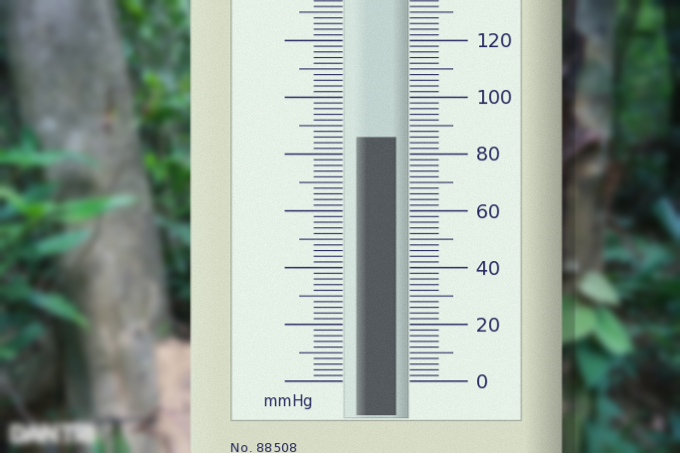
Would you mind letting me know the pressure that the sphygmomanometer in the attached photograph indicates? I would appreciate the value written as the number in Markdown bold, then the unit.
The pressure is **86** mmHg
